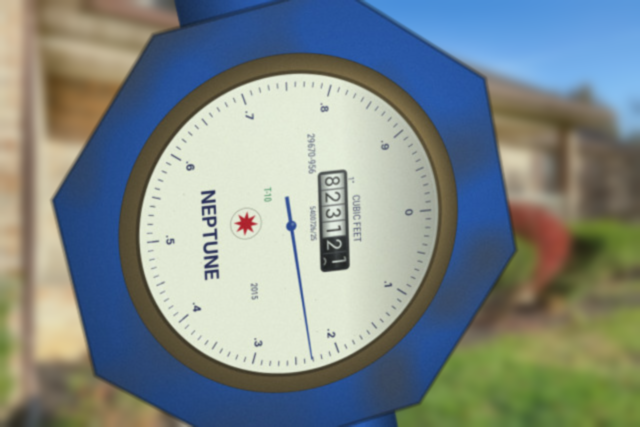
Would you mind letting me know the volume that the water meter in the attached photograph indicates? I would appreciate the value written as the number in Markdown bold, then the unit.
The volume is **823121.23** ft³
